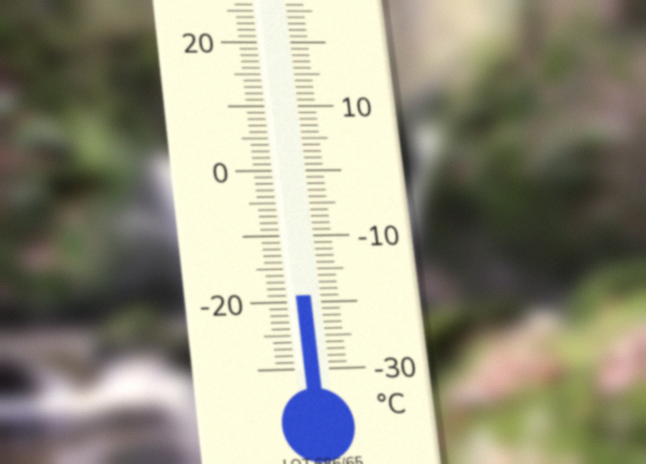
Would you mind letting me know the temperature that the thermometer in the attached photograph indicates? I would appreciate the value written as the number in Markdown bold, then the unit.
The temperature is **-19** °C
